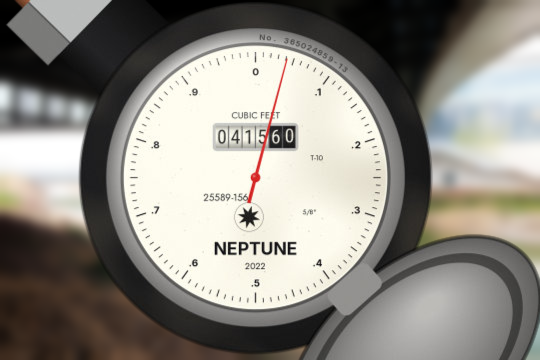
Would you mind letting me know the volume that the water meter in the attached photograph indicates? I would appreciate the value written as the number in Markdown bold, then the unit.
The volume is **41560.04** ft³
